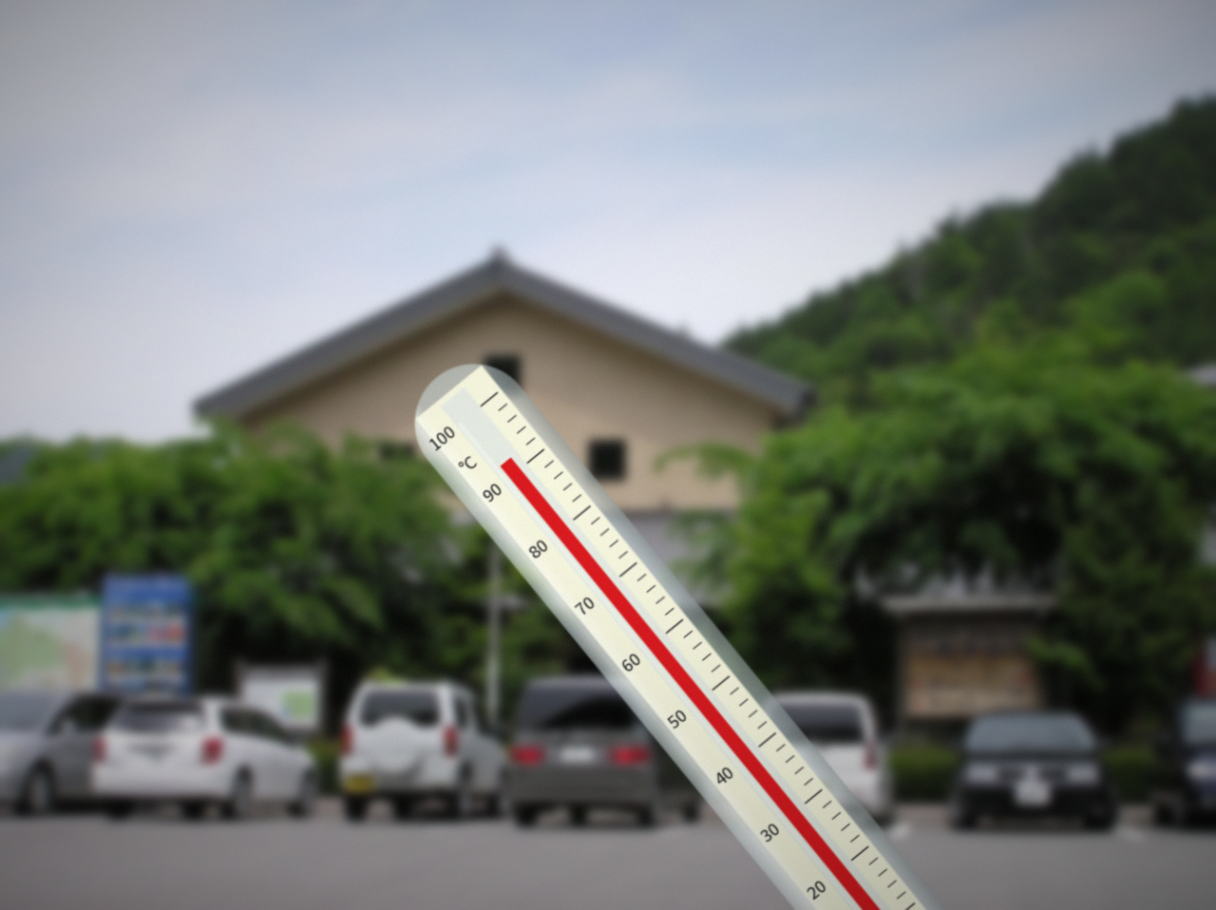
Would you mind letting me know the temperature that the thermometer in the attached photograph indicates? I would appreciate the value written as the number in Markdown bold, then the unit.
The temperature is **92** °C
